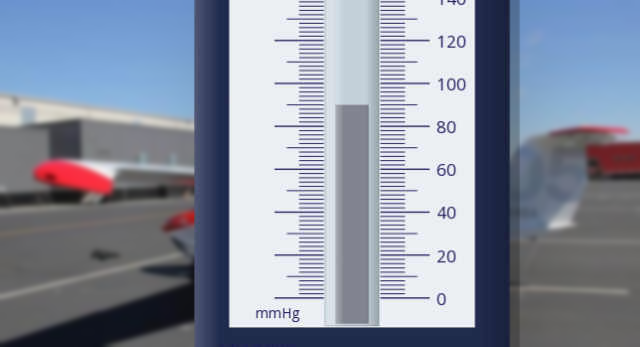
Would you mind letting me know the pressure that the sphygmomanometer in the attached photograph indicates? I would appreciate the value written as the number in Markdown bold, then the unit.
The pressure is **90** mmHg
